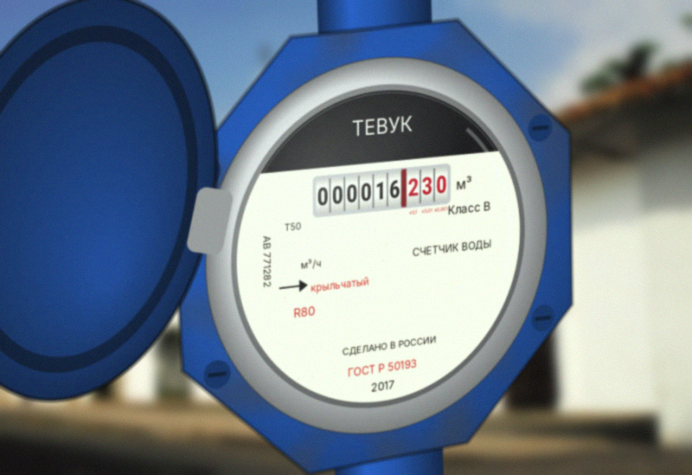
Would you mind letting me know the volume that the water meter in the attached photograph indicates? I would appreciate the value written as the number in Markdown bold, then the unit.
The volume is **16.230** m³
